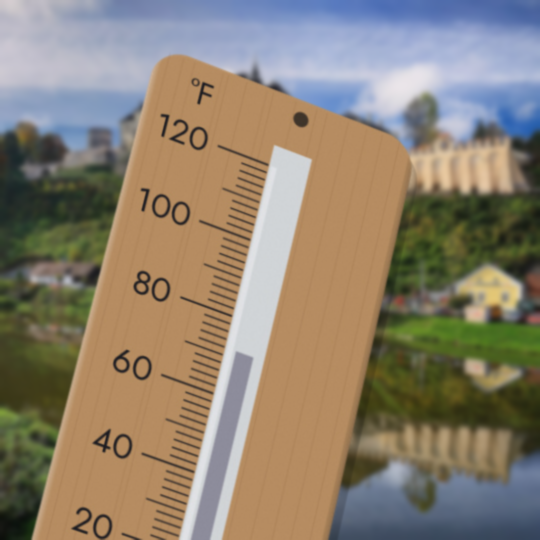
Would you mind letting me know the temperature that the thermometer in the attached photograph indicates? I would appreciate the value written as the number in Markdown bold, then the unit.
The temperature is **72** °F
